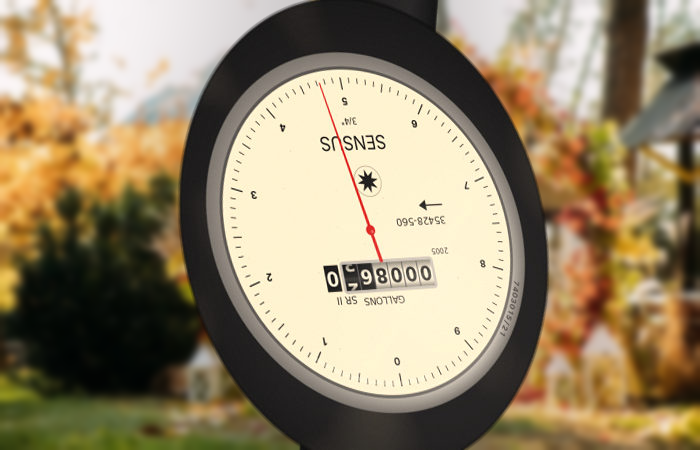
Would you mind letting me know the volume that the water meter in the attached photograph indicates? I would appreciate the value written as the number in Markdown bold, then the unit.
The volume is **8624.7** gal
